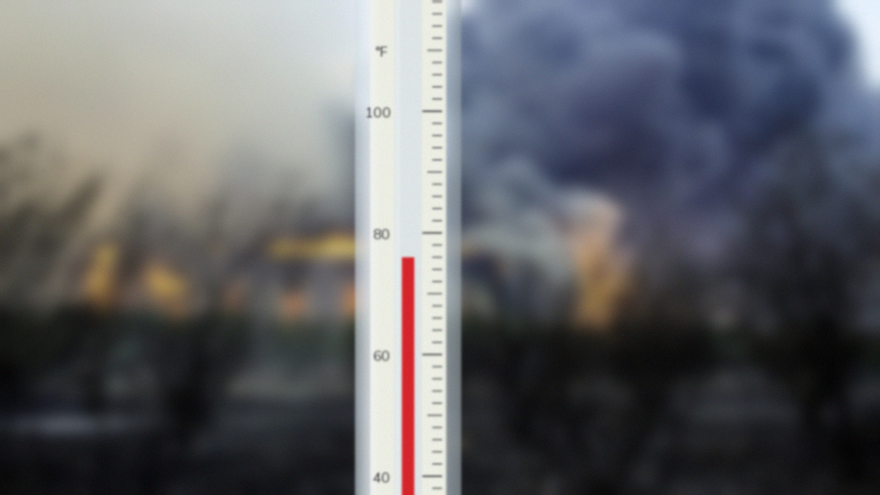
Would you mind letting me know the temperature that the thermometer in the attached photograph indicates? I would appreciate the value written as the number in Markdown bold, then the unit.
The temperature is **76** °F
